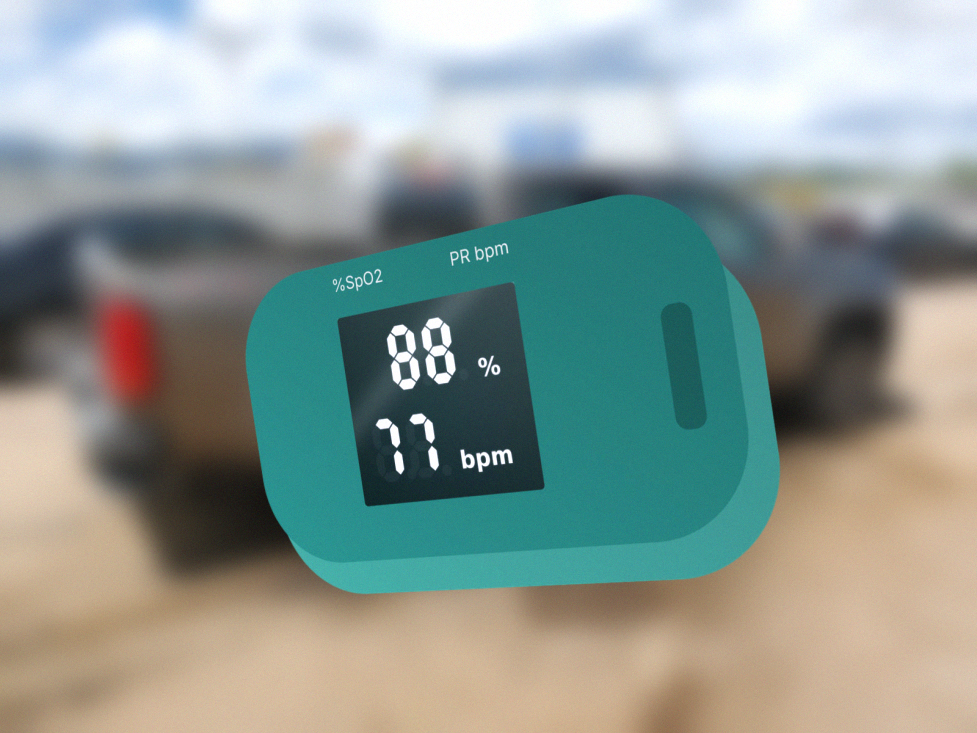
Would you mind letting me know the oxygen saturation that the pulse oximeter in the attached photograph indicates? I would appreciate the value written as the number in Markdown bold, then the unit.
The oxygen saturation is **88** %
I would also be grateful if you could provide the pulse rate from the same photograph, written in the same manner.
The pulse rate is **77** bpm
